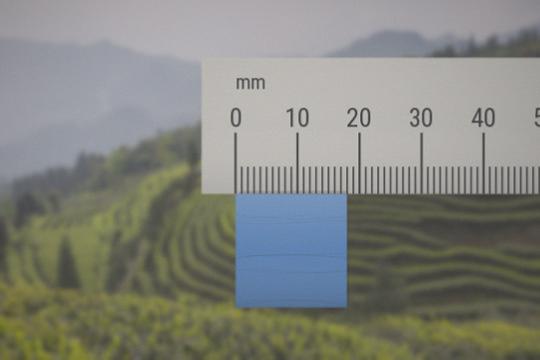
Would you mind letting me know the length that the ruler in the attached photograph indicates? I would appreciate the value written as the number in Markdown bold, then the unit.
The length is **18** mm
